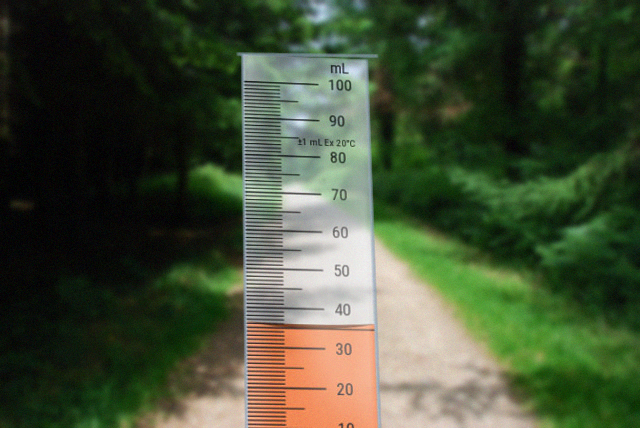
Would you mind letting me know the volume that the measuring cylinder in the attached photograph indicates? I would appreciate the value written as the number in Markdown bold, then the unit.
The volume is **35** mL
